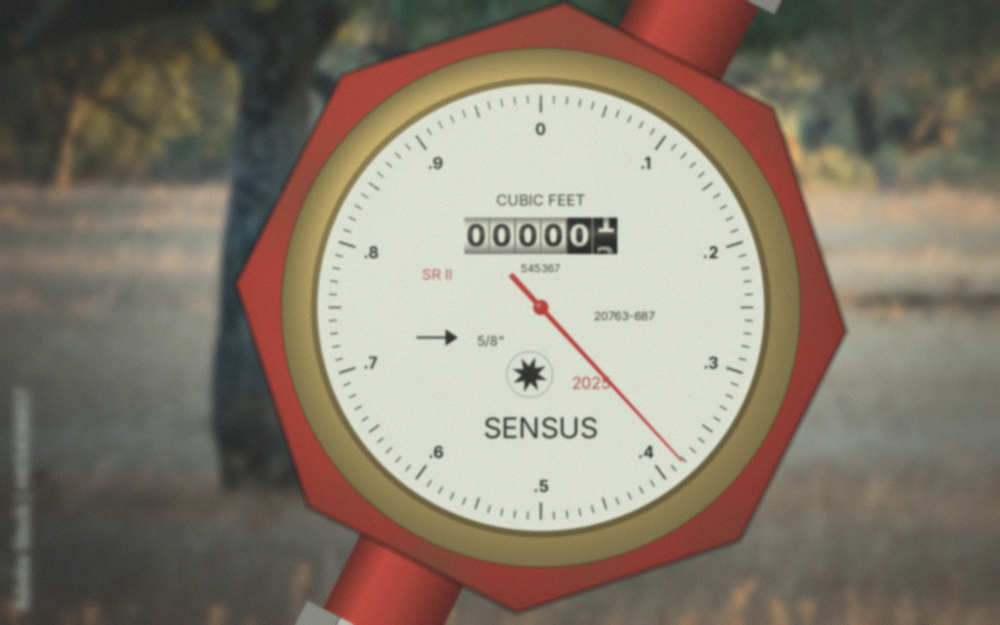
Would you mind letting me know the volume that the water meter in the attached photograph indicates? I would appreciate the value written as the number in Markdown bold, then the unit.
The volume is **1.38** ft³
